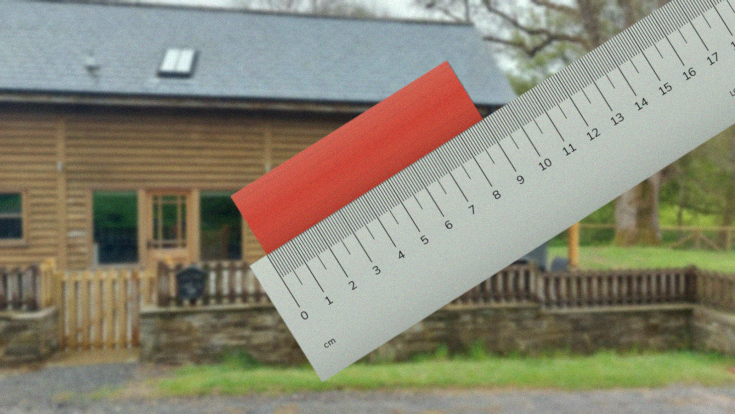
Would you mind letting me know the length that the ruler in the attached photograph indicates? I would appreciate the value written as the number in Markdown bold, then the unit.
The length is **9** cm
